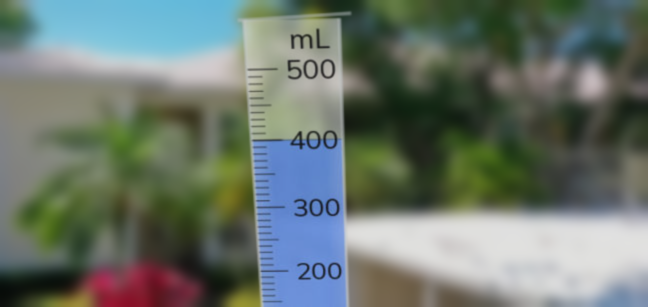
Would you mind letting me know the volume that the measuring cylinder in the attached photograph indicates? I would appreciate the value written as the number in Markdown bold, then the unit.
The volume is **400** mL
